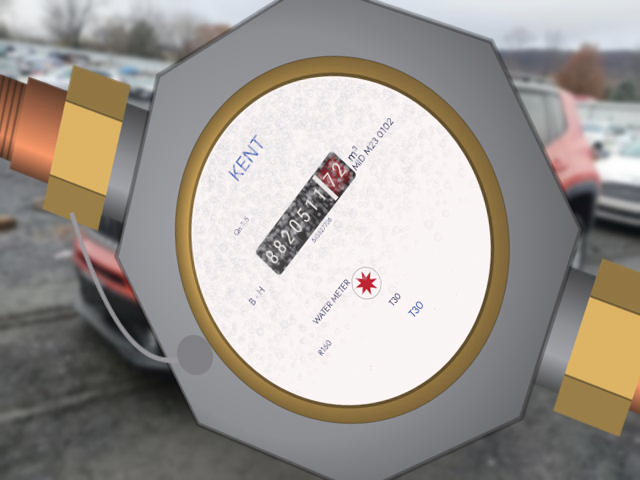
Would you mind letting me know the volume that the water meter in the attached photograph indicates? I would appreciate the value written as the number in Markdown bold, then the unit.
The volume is **8820511.72** m³
